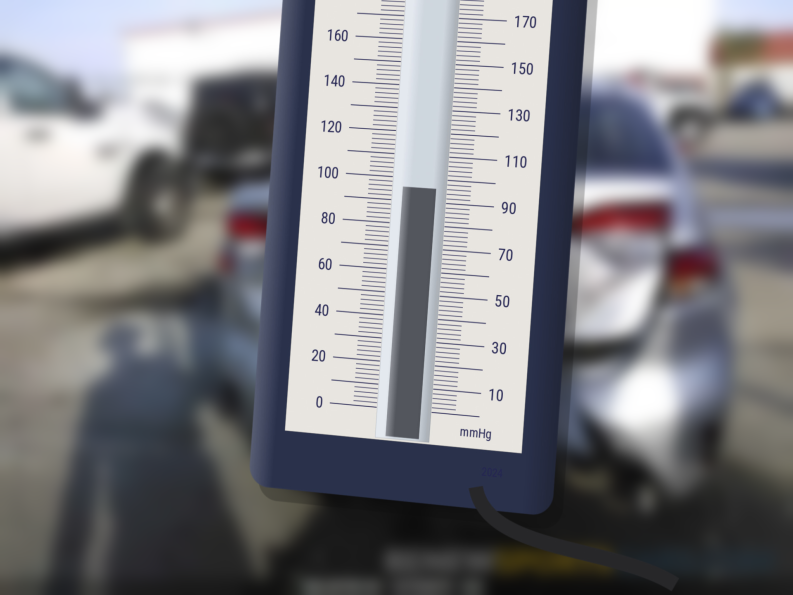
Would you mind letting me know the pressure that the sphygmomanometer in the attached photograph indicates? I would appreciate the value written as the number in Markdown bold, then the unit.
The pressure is **96** mmHg
